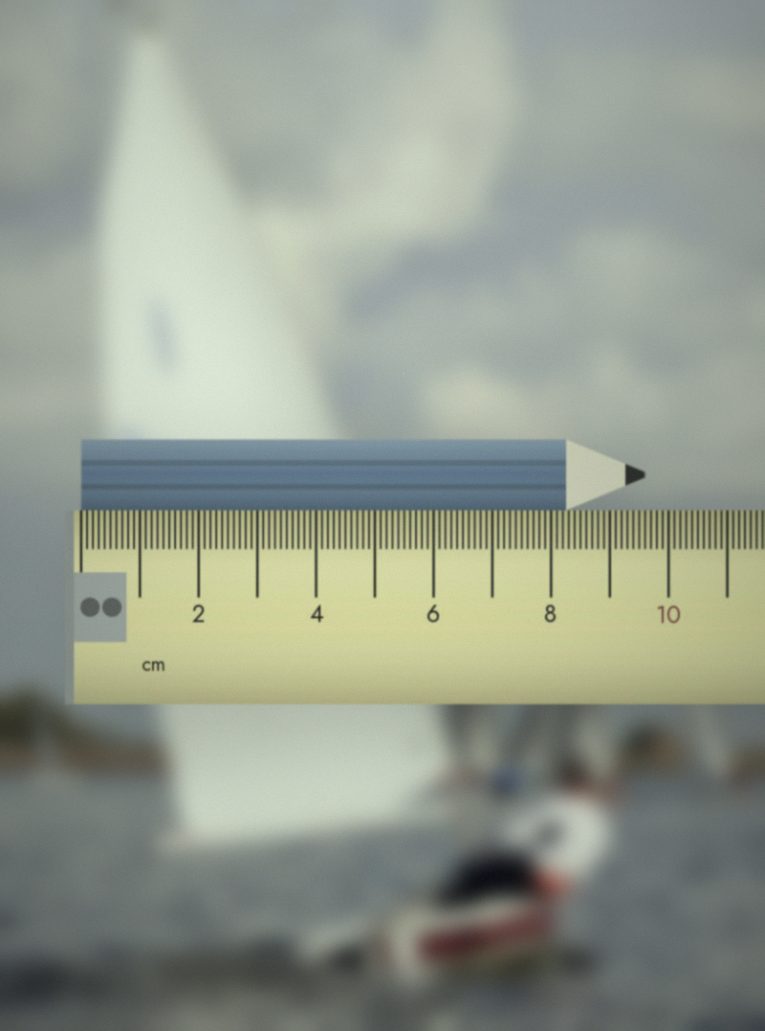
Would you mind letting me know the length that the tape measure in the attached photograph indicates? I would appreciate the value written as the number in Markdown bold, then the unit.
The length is **9.6** cm
